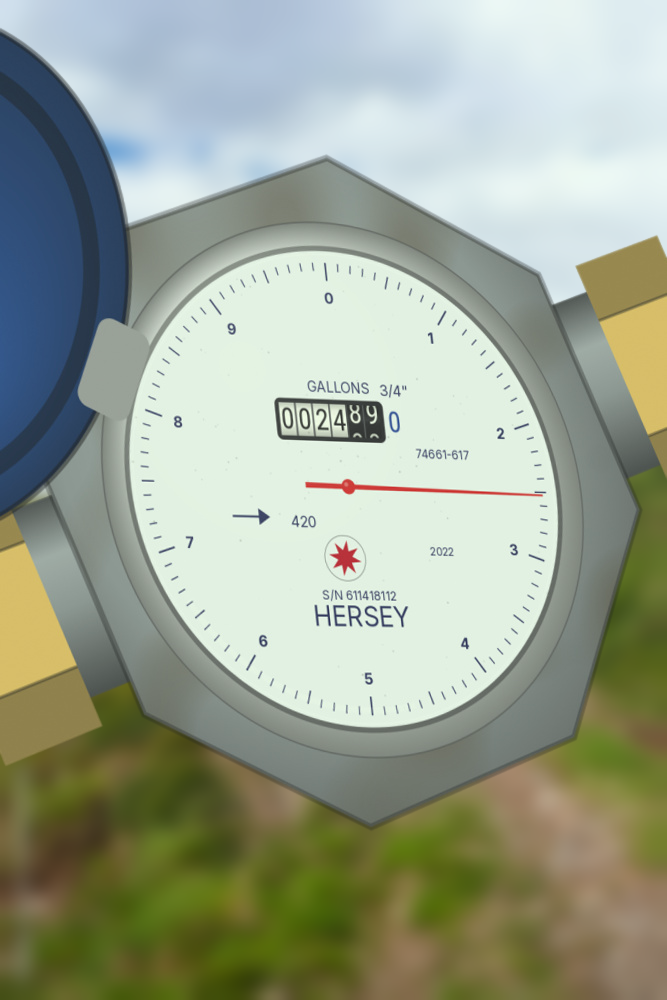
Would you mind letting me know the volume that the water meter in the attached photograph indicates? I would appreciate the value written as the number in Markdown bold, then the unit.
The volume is **24892.5** gal
